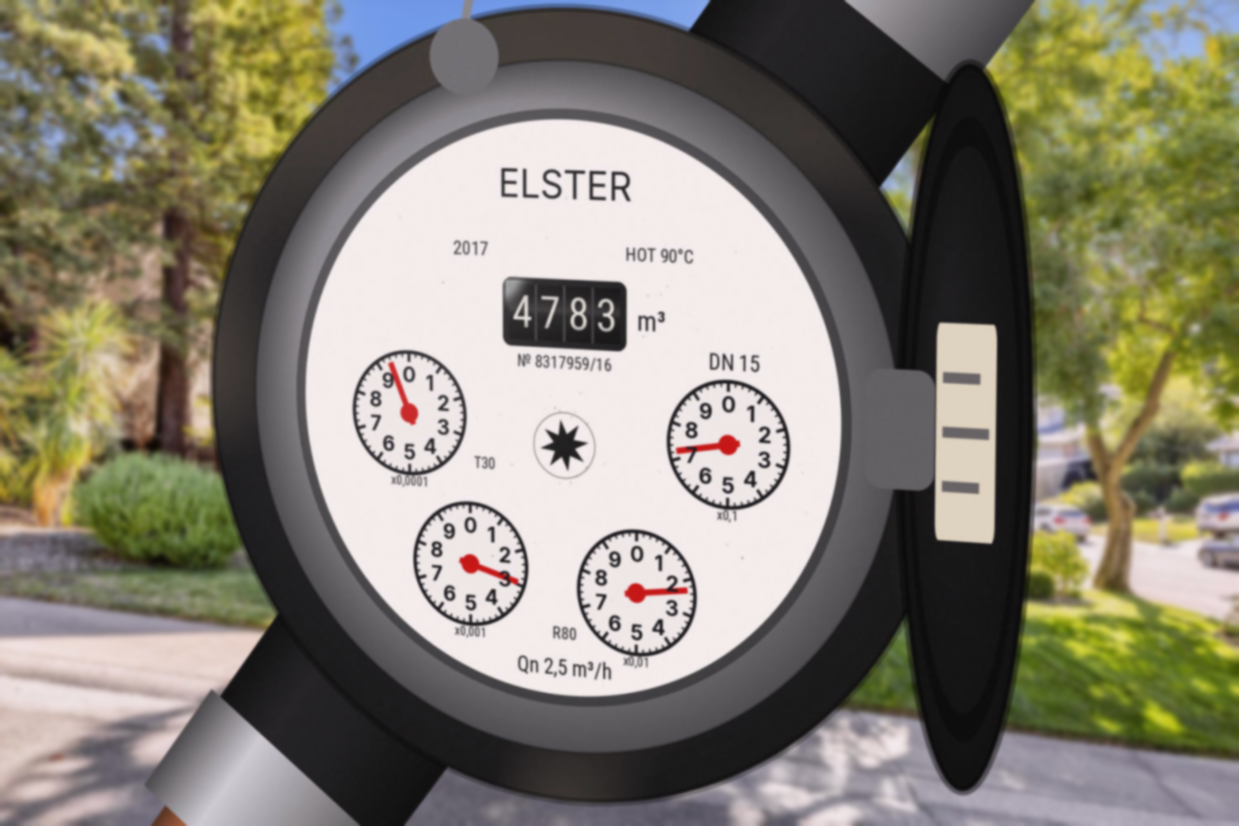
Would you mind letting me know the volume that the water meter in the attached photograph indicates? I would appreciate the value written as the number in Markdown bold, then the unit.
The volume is **4783.7229** m³
